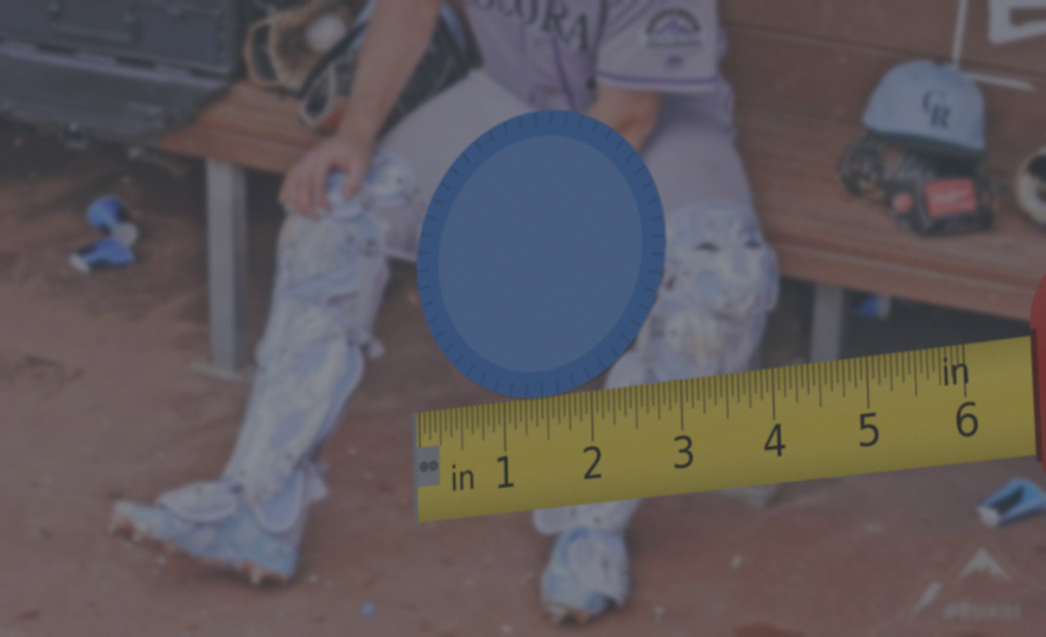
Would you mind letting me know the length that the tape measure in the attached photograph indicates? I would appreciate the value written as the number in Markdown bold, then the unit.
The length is **2.875** in
